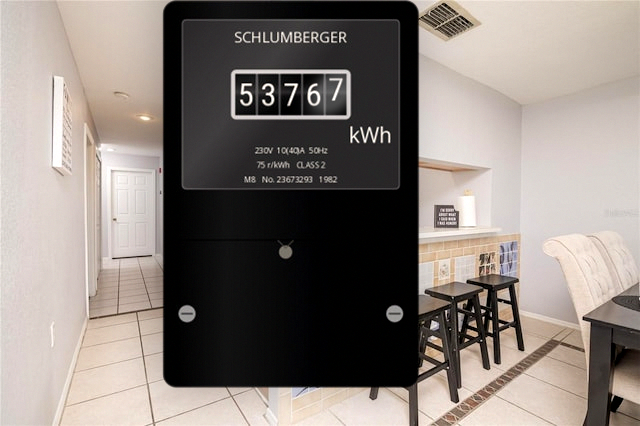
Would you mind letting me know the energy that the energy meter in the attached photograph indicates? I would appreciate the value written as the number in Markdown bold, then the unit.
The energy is **53767** kWh
